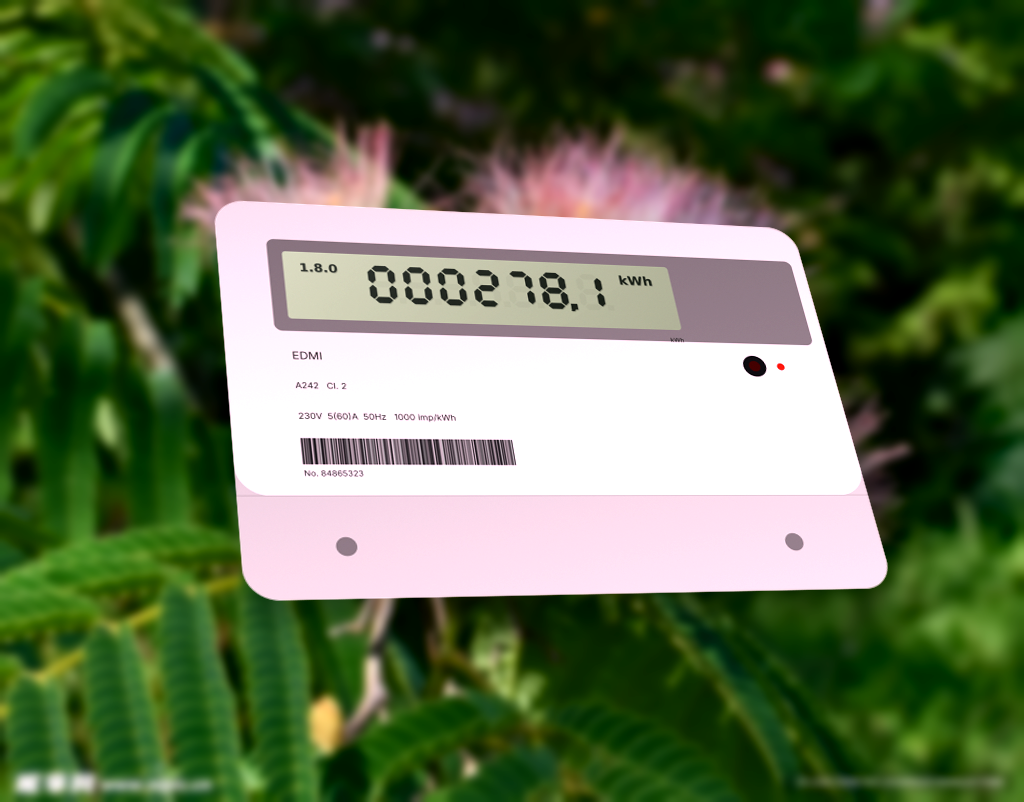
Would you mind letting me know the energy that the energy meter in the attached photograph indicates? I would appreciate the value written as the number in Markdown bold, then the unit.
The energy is **278.1** kWh
